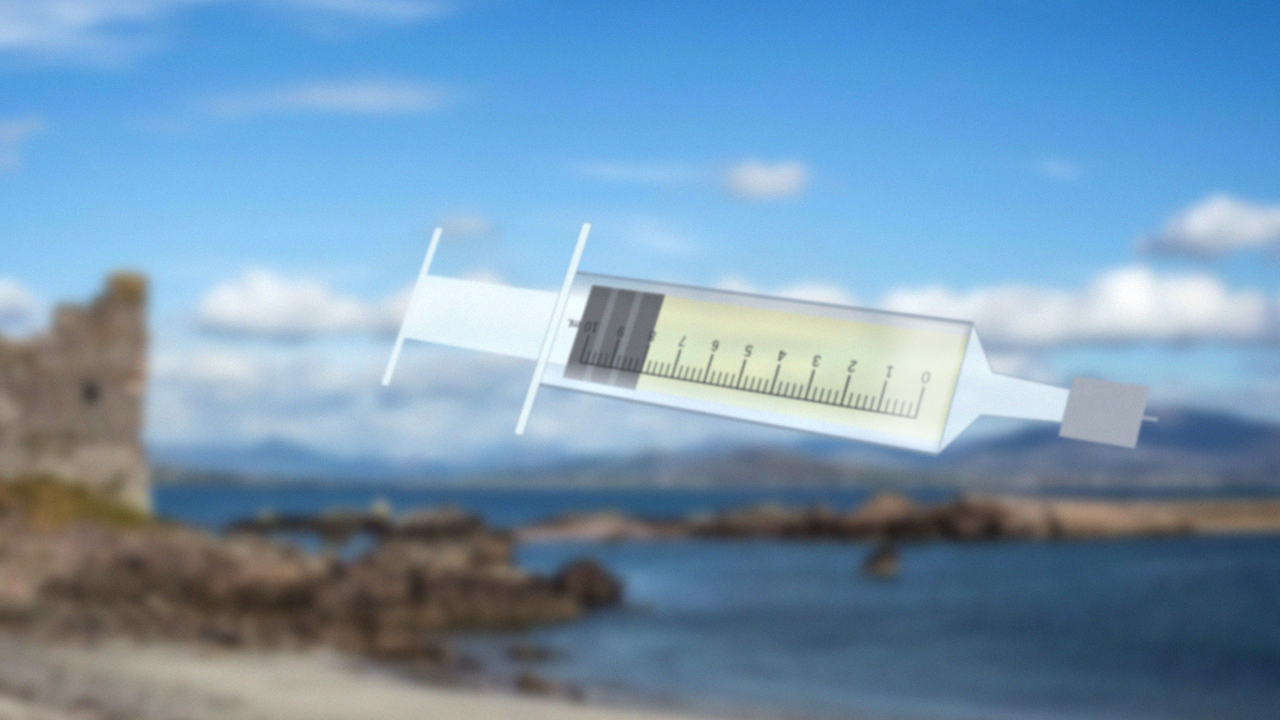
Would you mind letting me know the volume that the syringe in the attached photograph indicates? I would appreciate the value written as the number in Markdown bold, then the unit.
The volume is **8** mL
